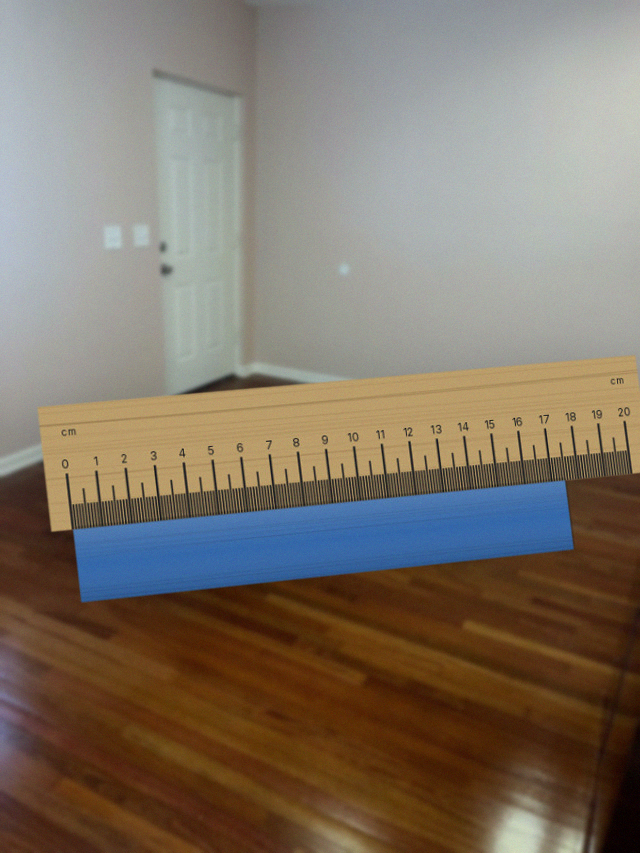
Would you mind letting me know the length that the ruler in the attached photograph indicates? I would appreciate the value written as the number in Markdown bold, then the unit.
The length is **17.5** cm
